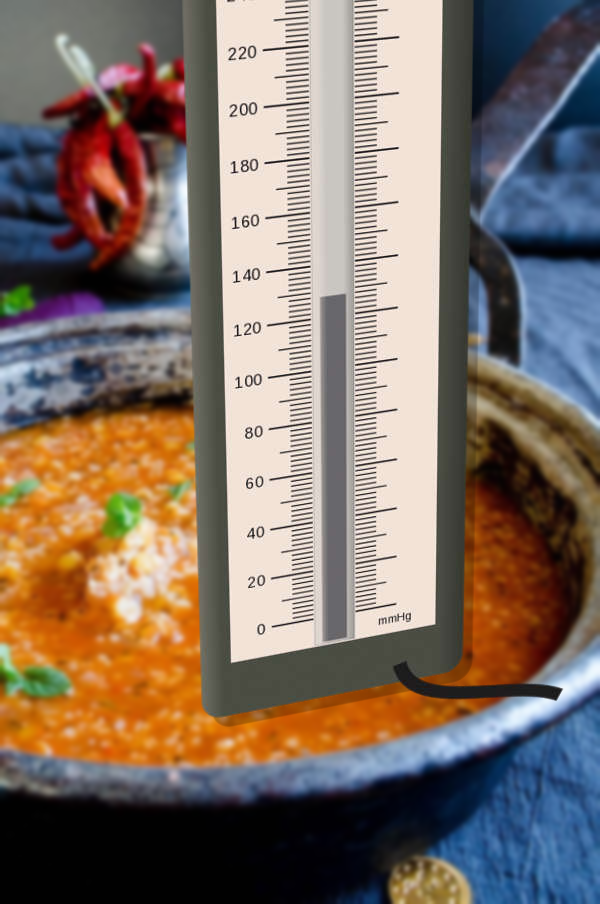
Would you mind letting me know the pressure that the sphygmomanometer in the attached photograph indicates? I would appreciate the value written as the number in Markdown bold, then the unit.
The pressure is **128** mmHg
